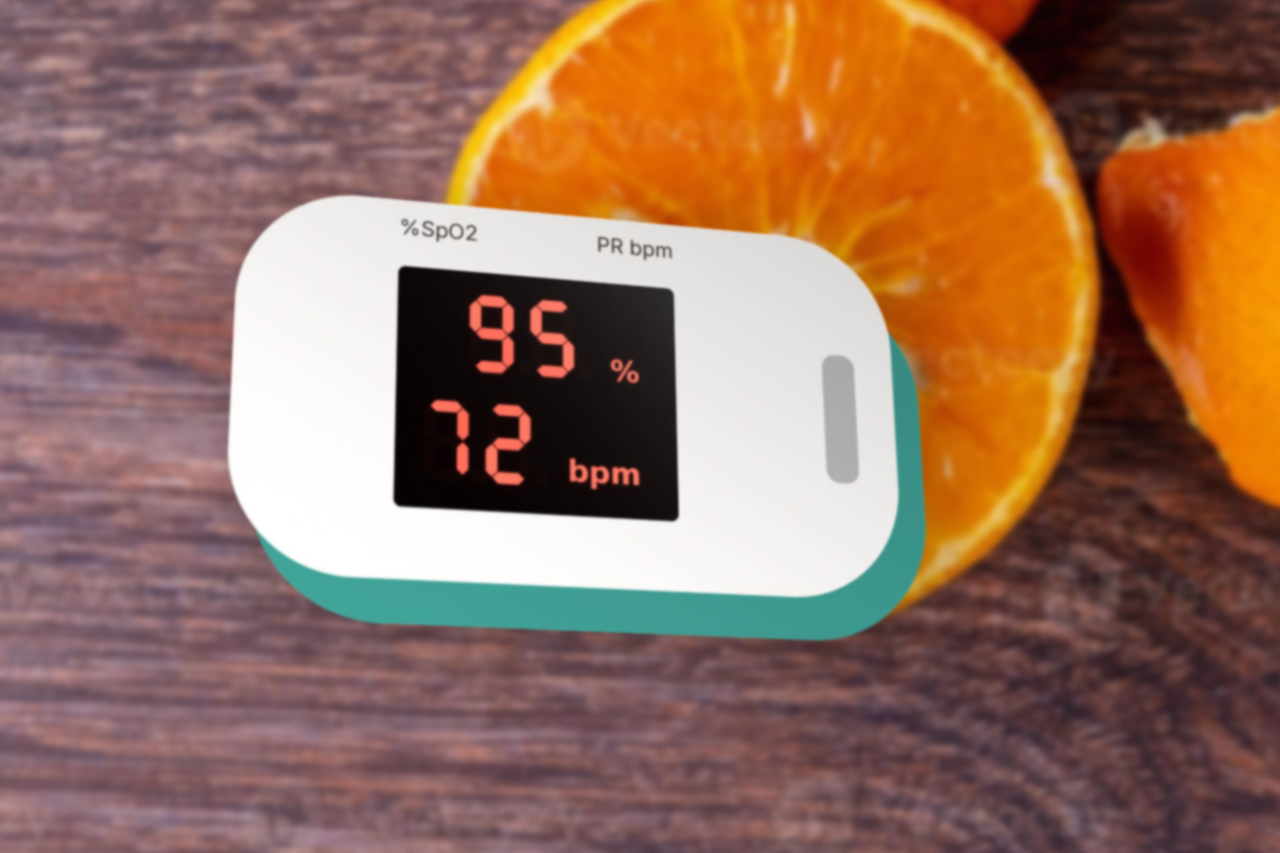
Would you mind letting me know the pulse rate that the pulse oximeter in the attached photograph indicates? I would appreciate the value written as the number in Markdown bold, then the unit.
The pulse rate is **72** bpm
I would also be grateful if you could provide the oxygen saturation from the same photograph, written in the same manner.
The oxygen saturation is **95** %
